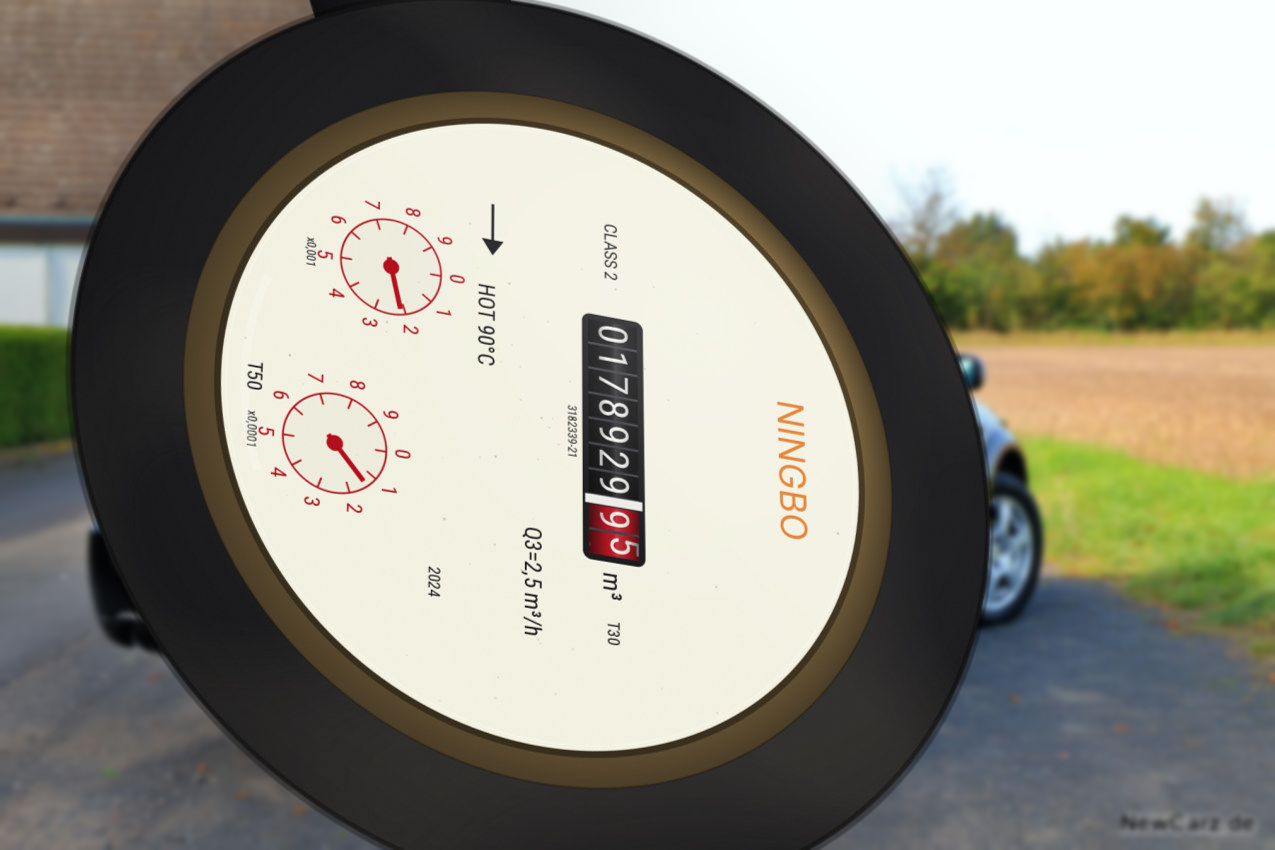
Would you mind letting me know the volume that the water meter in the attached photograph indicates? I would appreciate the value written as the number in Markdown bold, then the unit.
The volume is **178929.9521** m³
